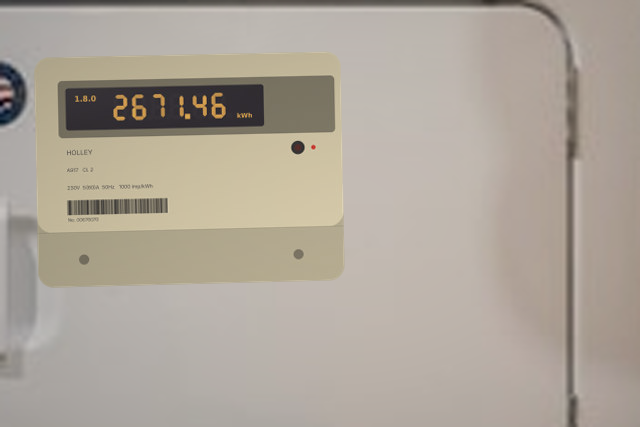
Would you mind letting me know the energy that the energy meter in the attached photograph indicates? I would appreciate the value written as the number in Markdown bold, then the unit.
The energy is **2671.46** kWh
